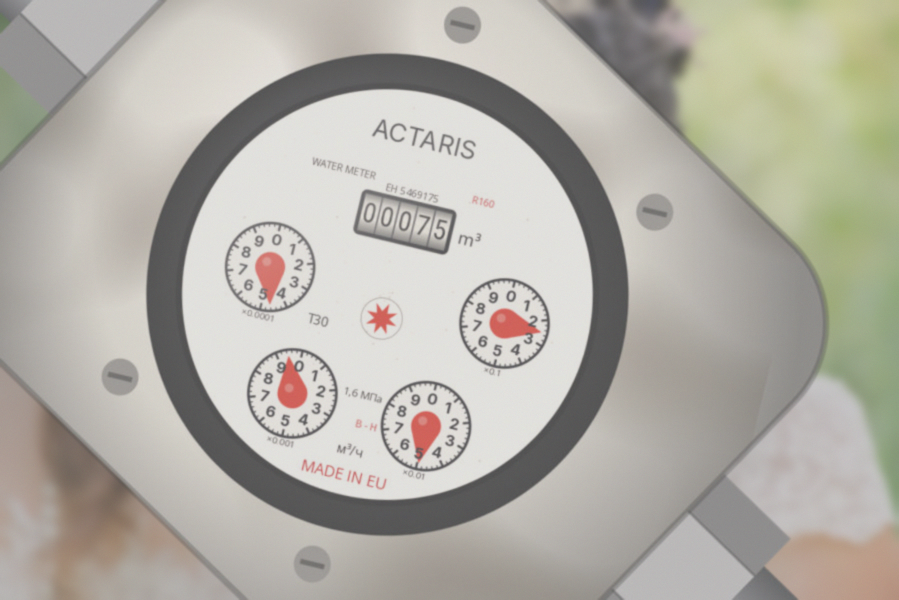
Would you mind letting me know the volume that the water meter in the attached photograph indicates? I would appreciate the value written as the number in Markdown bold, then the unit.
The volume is **75.2494** m³
